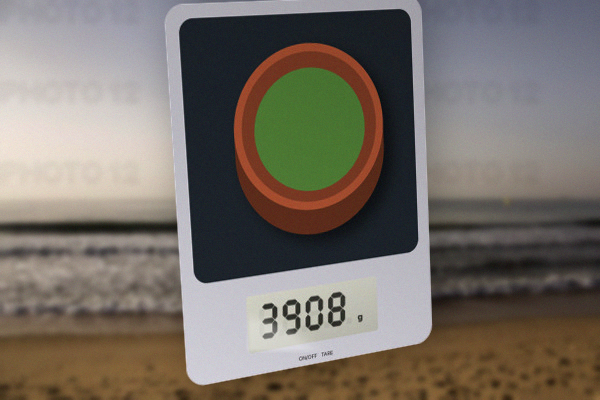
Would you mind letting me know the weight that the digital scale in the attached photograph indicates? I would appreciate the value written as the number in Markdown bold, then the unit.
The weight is **3908** g
